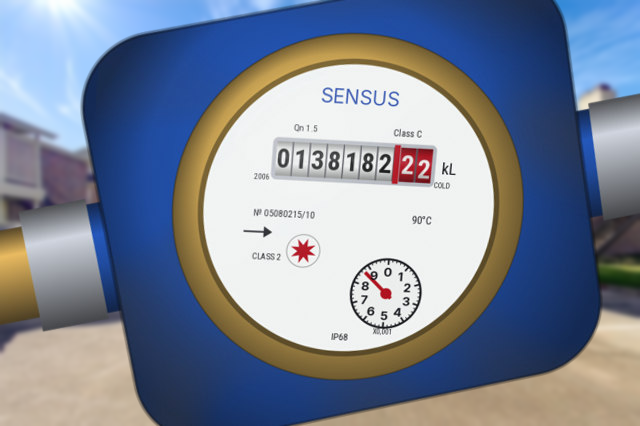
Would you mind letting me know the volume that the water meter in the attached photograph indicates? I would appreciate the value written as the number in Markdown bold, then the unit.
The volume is **138182.218** kL
